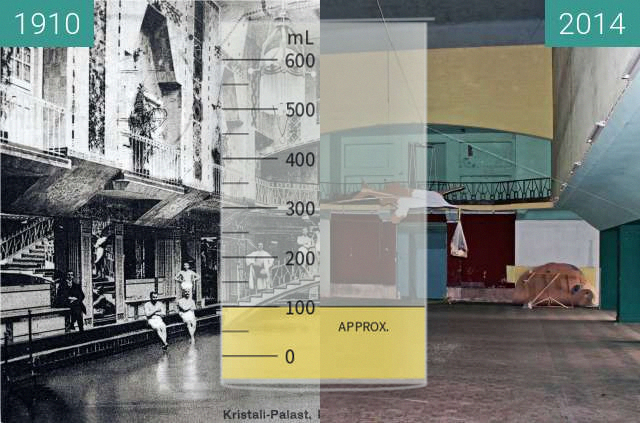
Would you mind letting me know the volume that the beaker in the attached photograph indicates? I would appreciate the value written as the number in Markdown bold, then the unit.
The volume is **100** mL
